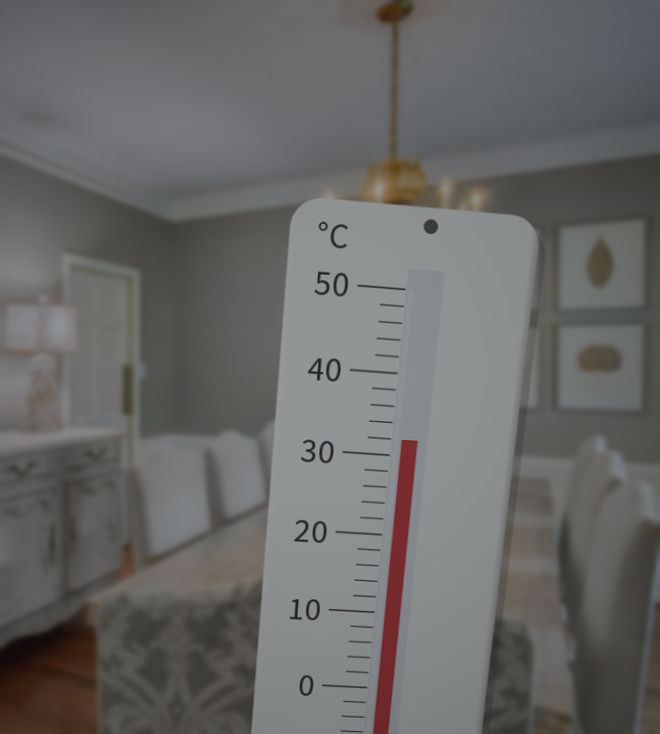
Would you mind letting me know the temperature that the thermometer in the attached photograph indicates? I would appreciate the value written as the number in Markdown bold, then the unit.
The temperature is **32** °C
